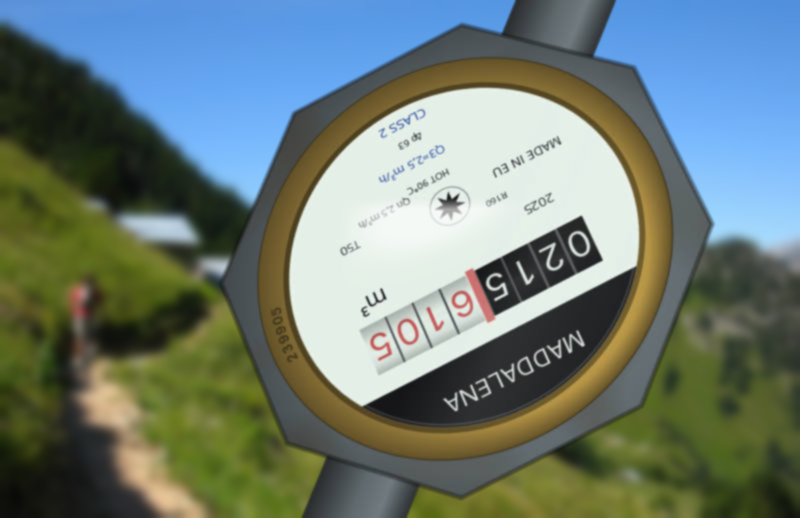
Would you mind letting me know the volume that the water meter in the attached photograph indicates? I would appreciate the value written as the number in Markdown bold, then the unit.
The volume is **215.6105** m³
